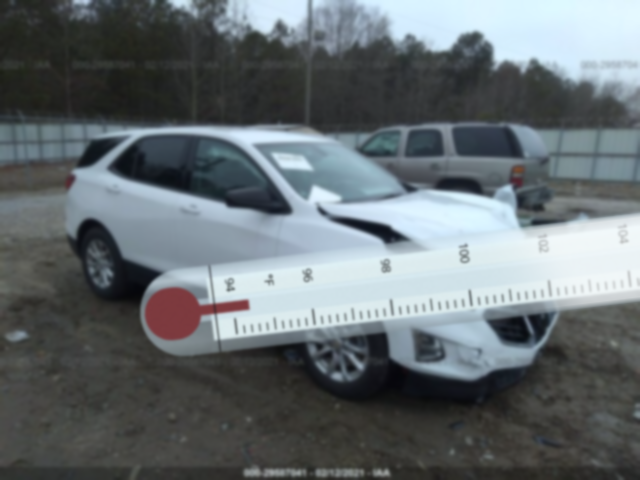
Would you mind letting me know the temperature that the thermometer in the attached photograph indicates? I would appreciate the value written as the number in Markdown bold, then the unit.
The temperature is **94.4** °F
